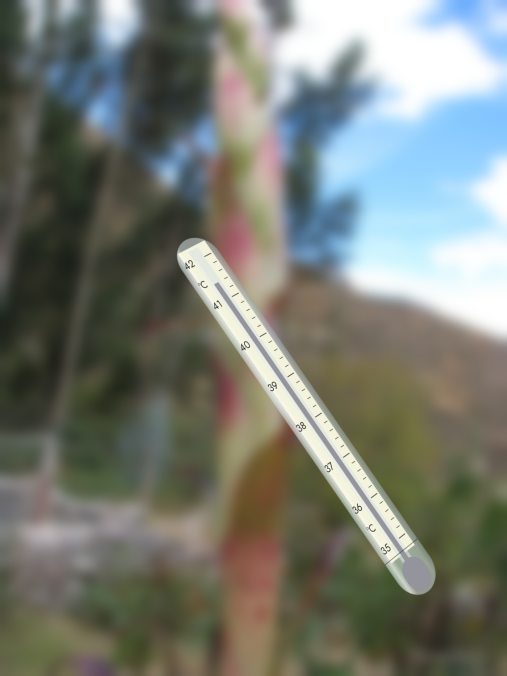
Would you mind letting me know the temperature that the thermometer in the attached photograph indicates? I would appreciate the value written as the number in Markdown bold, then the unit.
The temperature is **41.4** °C
